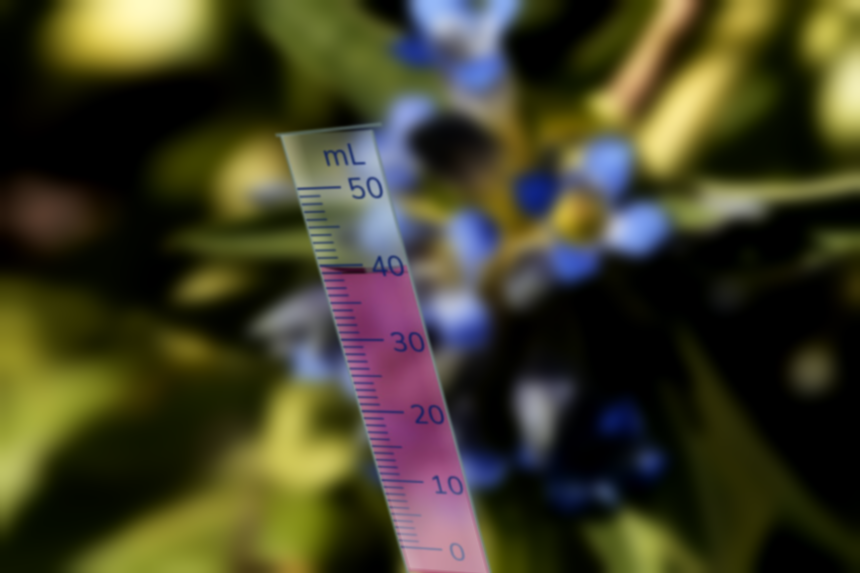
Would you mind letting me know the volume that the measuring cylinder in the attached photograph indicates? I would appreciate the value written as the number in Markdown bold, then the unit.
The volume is **39** mL
